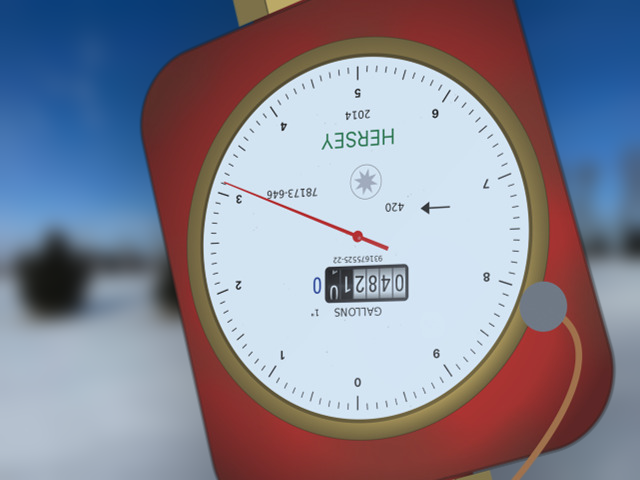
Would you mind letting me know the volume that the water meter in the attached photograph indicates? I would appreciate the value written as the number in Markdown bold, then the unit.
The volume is **482103.1** gal
